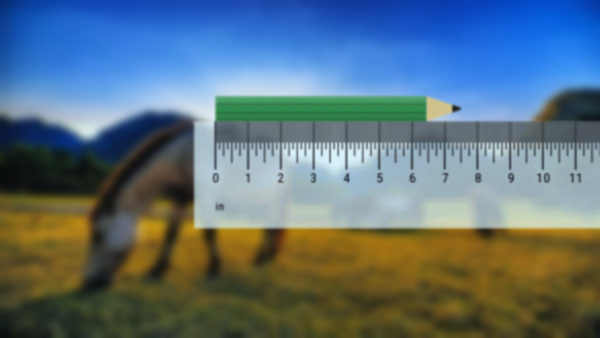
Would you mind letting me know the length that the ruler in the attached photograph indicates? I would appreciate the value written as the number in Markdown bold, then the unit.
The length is **7.5** in
